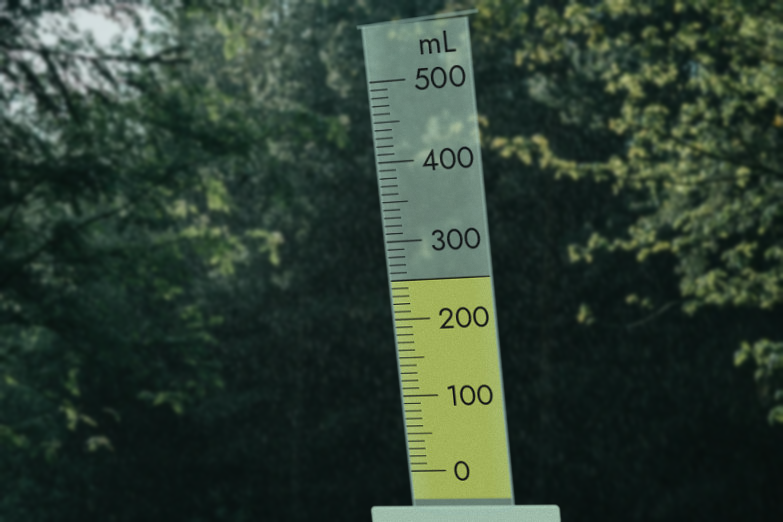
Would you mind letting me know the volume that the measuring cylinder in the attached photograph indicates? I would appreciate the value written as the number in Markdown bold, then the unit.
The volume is **250** mL
